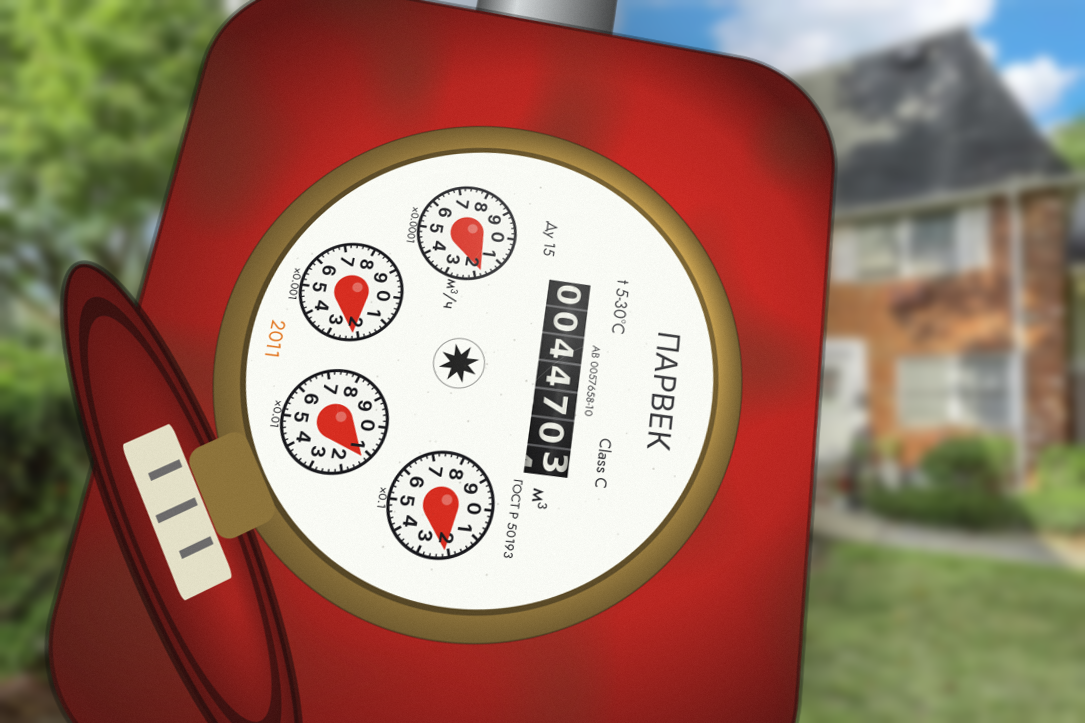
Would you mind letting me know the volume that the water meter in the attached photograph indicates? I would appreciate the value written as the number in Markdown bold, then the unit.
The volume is **44703.2121** m³
